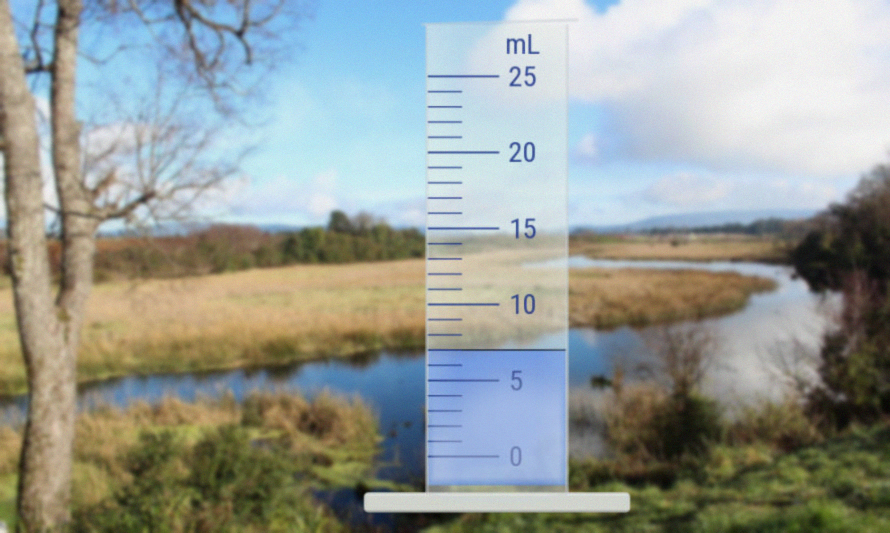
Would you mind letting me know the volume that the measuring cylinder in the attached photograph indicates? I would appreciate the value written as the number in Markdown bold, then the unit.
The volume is **7** mL
